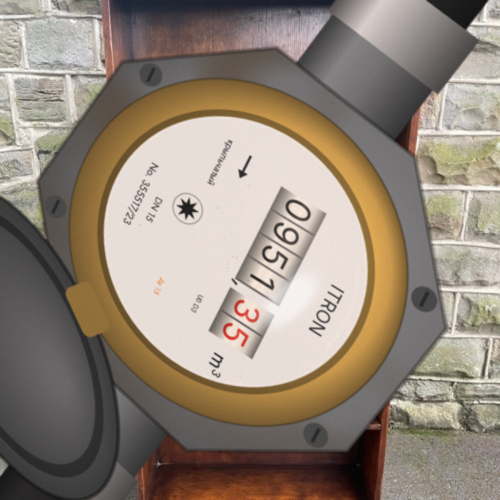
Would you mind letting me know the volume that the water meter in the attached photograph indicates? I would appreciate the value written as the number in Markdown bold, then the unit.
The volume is **951.35** m³
